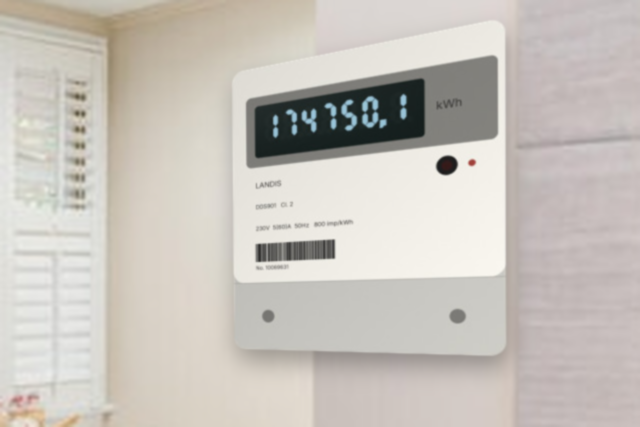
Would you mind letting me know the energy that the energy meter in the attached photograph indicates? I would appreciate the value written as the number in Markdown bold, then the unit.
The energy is **174750.1** kWh
